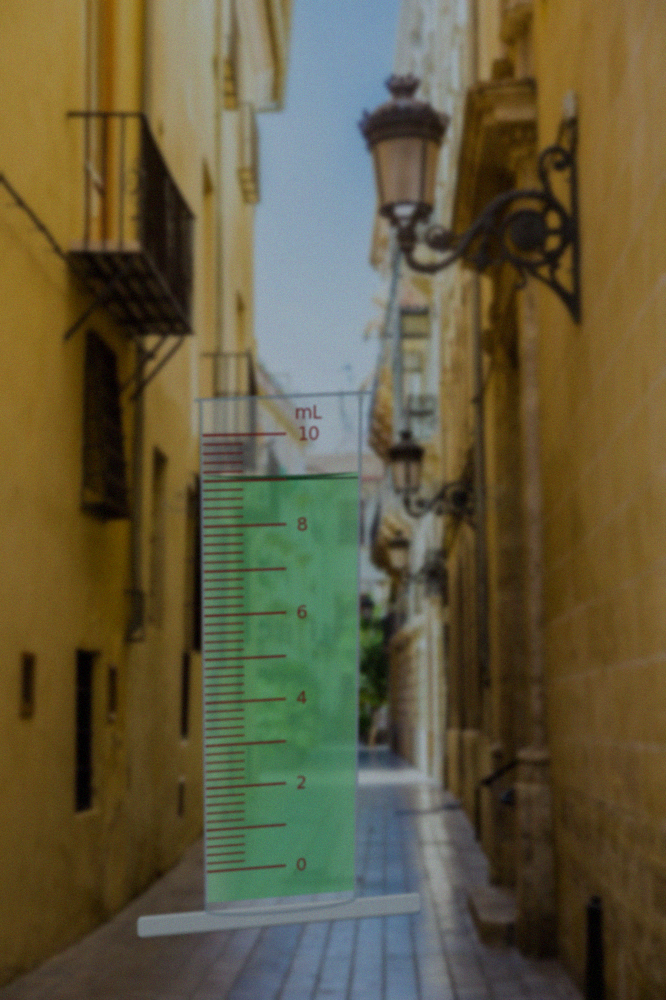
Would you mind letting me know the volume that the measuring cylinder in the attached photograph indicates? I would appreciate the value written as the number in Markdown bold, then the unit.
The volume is **9** mL
